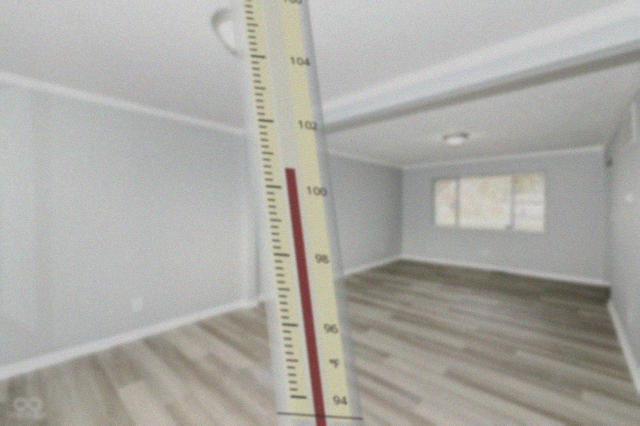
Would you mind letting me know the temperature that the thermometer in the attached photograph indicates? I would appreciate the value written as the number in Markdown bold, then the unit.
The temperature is **100.6** °F
